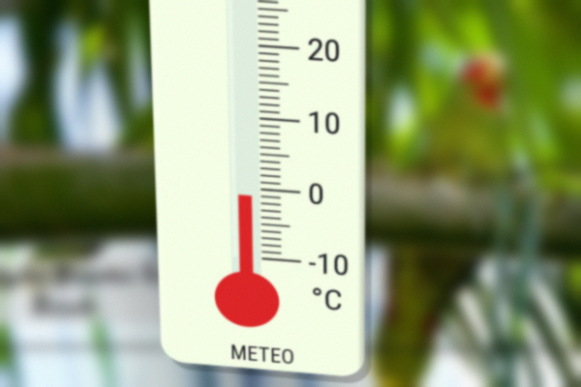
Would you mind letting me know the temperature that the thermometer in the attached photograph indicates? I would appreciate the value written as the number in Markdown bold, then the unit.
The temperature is **-1** °C
